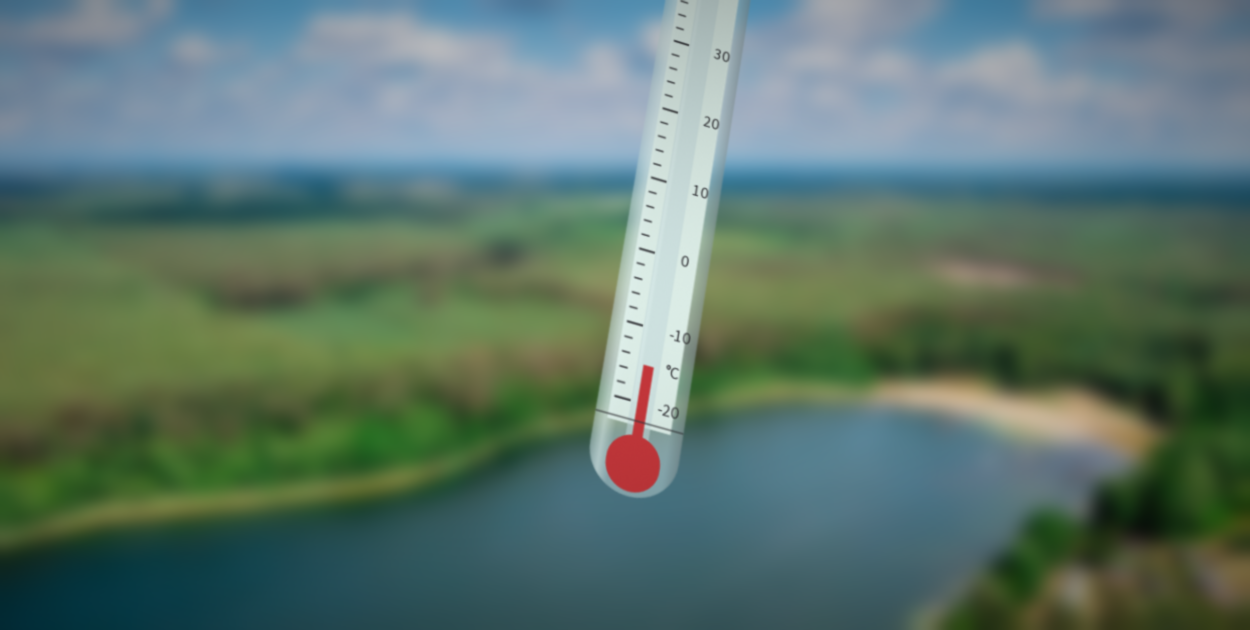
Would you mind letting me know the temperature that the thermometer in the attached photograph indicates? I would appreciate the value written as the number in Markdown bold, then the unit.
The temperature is **-15** °C
